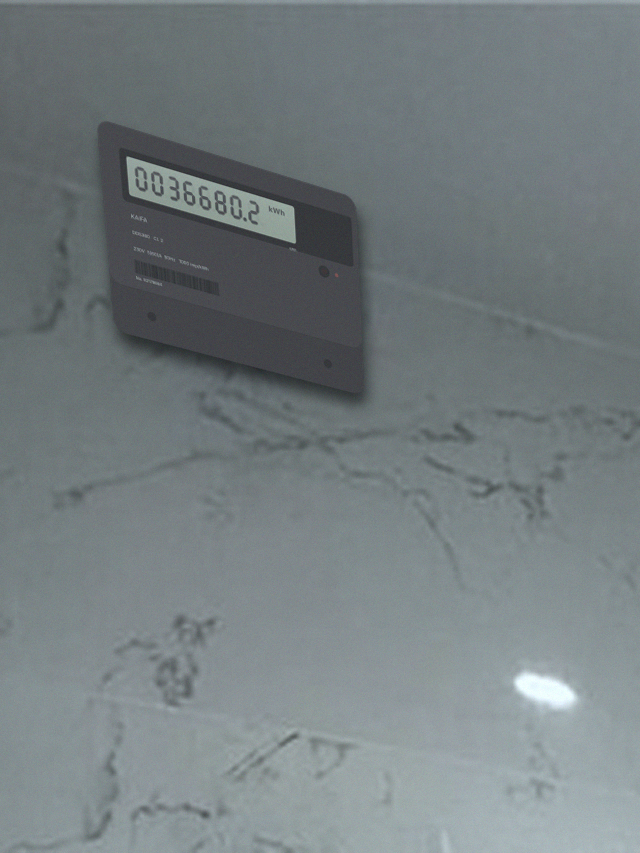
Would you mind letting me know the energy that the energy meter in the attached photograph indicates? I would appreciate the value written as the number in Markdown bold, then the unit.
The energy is **36680.2** kWh
